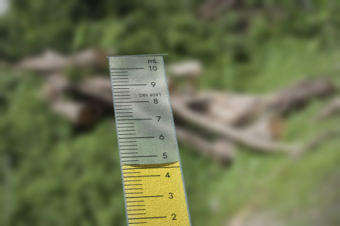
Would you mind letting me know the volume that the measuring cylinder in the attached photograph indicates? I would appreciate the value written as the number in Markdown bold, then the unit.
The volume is **4.4** mL
